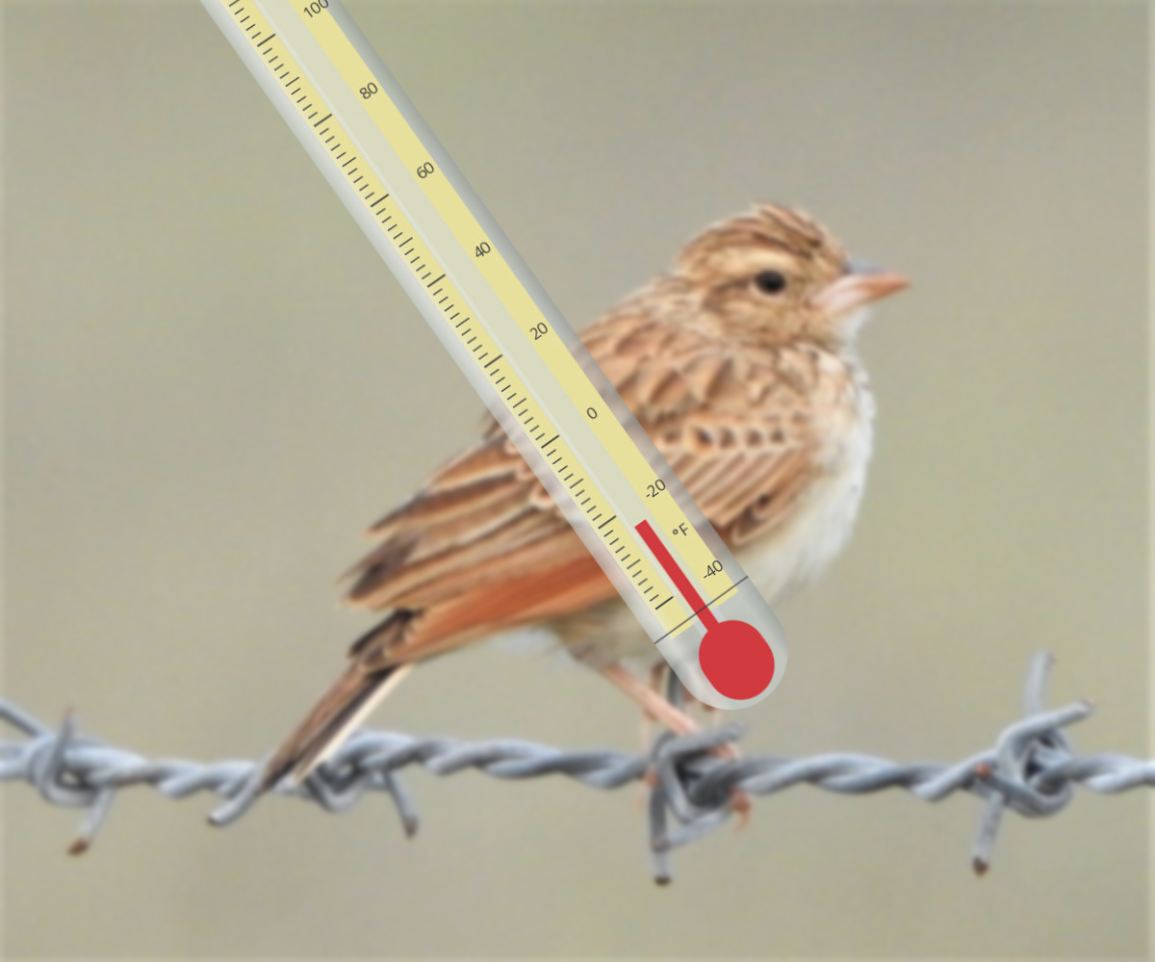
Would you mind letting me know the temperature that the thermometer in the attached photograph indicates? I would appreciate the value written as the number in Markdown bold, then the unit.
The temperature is **-24** °F
